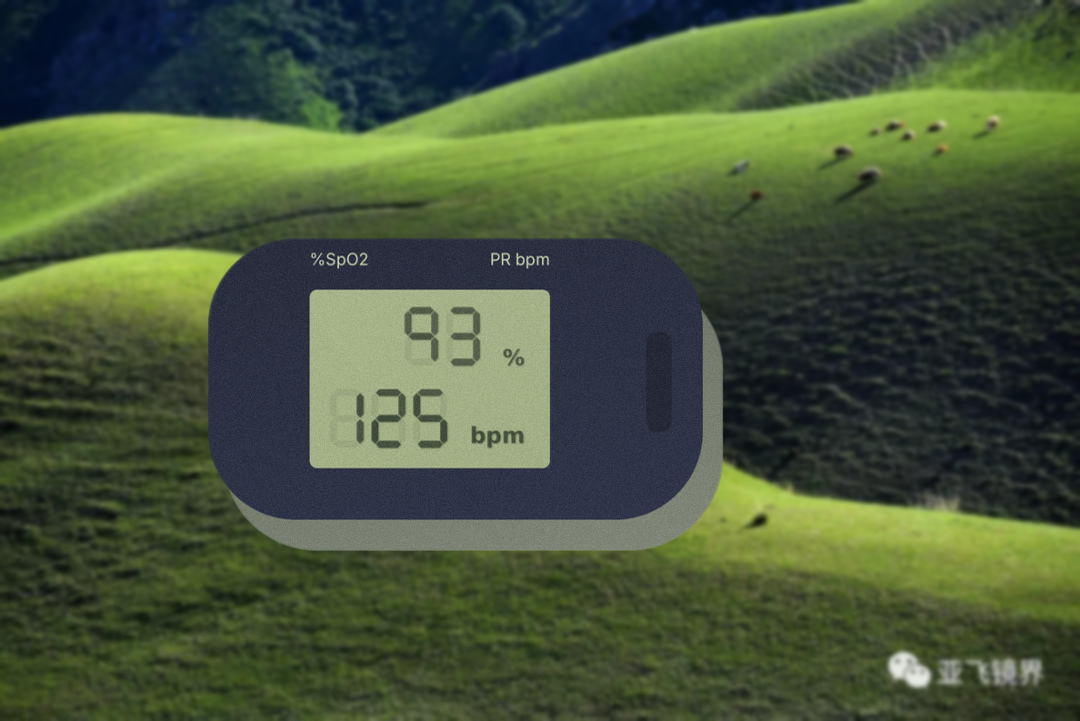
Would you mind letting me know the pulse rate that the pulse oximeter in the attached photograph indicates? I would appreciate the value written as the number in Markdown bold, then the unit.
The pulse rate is **125** bpm
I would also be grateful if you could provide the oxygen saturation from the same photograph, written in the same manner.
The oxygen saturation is **93** %
